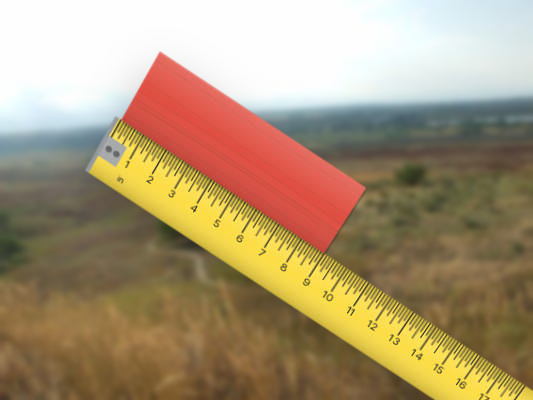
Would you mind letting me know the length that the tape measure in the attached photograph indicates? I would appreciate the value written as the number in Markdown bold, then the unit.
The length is **9** in
